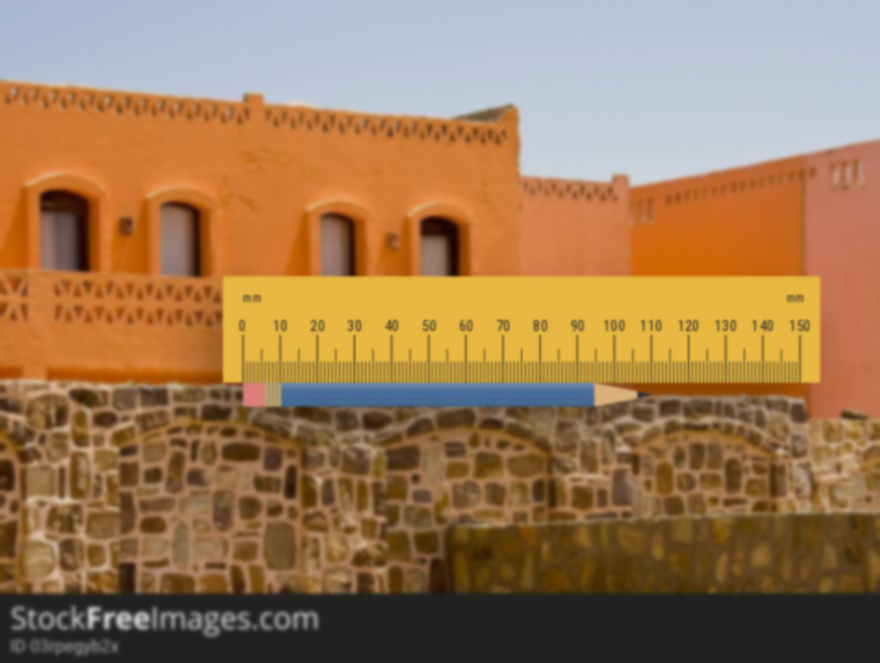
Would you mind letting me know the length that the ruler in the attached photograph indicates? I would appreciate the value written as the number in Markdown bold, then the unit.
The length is **110** mm
